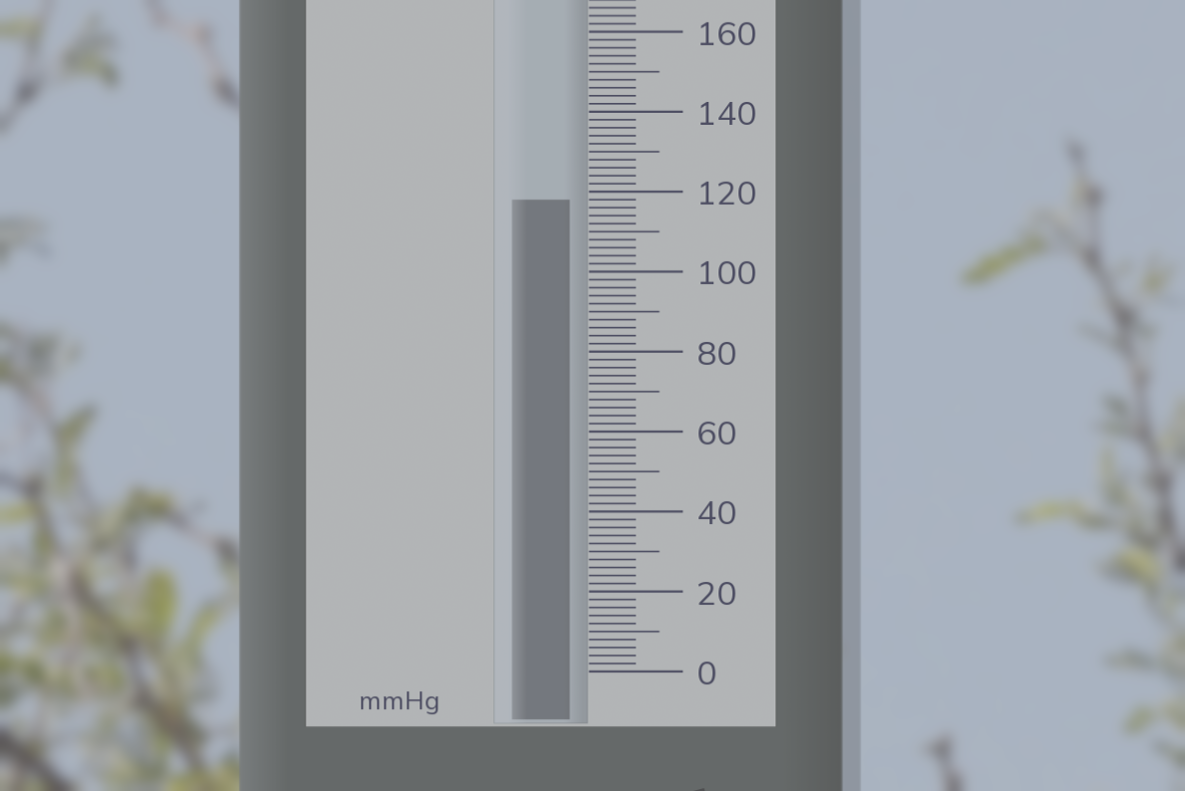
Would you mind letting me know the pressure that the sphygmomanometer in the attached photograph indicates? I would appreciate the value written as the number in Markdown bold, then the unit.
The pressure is **118** mmHg
